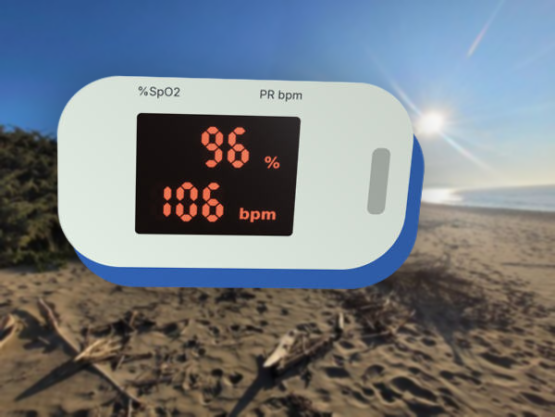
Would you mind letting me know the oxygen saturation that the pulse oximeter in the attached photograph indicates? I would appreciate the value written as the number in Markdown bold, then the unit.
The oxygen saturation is **96** %
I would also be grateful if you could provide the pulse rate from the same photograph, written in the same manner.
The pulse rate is **106** bpm
